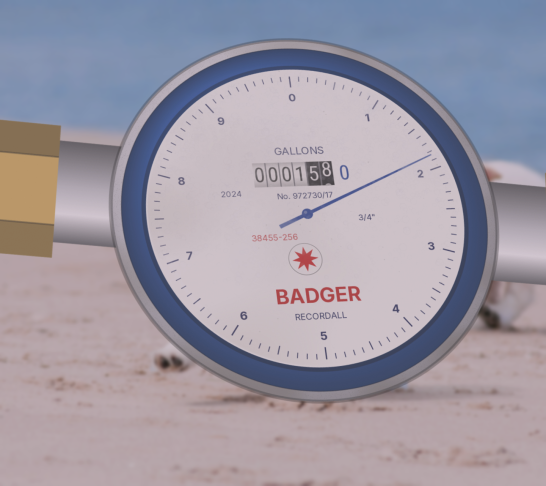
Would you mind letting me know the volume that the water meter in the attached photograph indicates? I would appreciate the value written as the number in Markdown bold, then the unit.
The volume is **1581.8** gal
